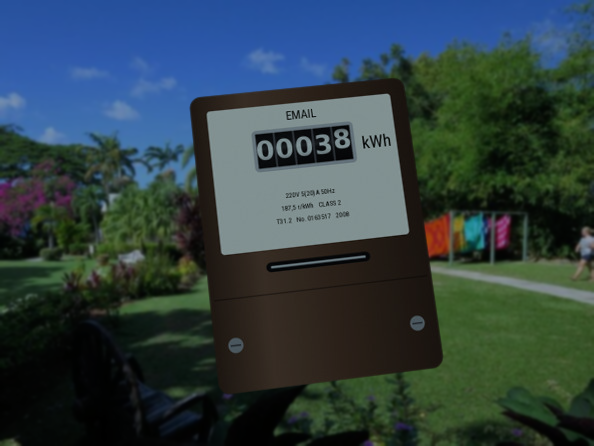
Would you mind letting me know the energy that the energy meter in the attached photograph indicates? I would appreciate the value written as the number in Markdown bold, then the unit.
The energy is **38** kWh
